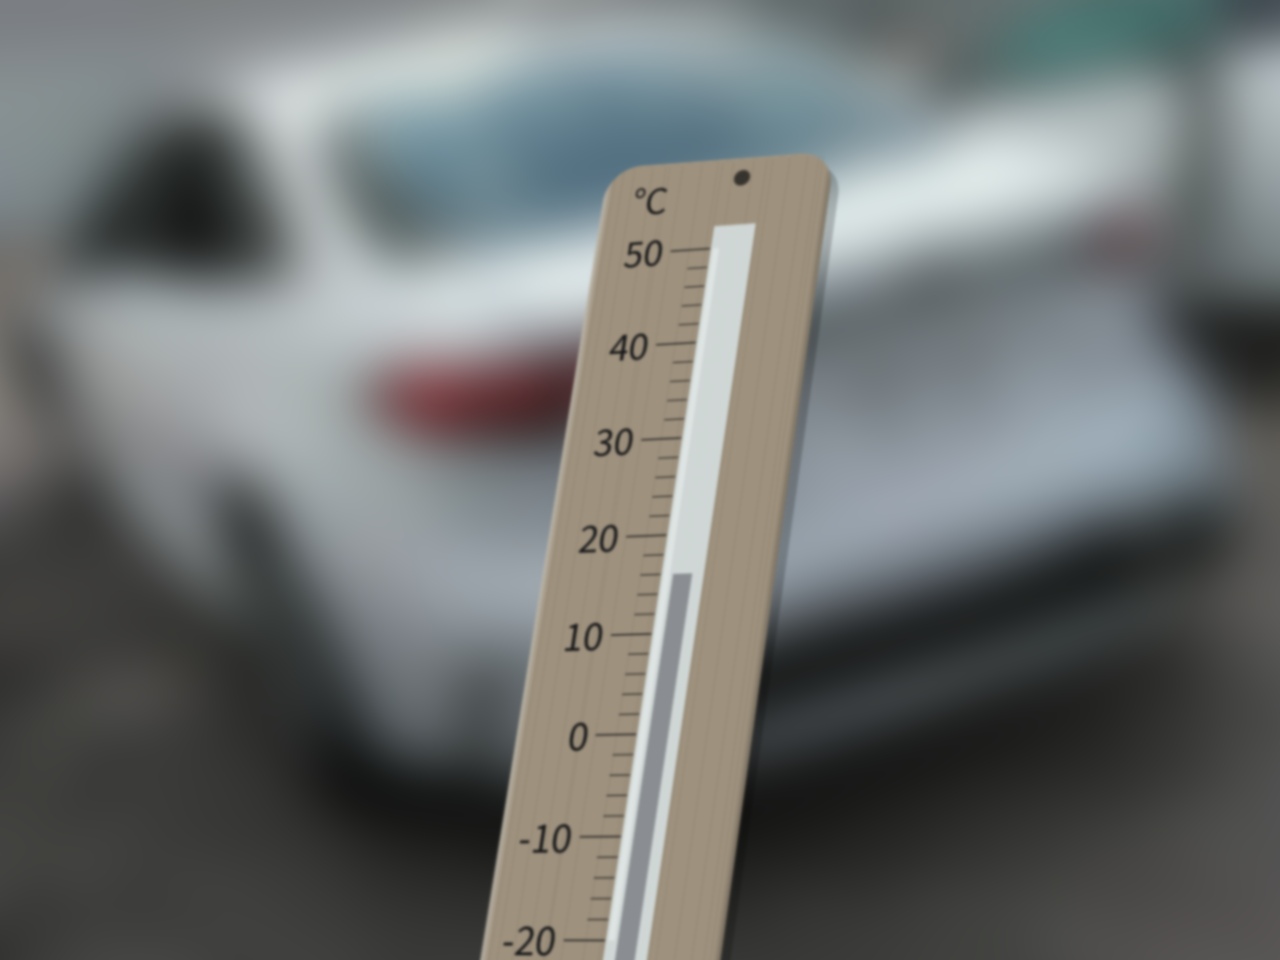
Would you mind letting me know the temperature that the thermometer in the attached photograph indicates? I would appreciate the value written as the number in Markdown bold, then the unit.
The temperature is **16** °C
